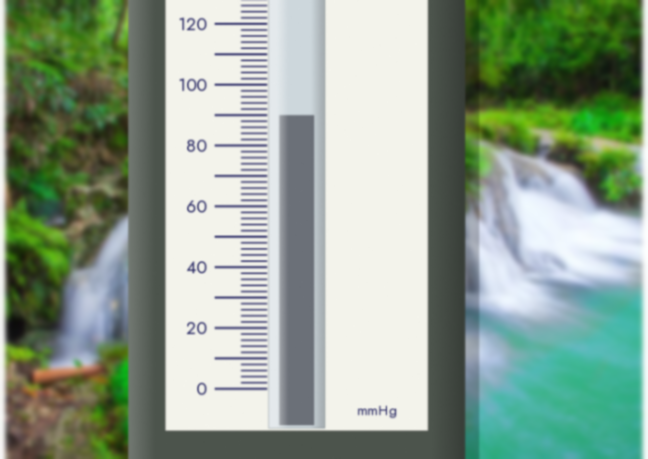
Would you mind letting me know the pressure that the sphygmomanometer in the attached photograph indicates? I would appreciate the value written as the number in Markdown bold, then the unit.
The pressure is **90** mmHg
